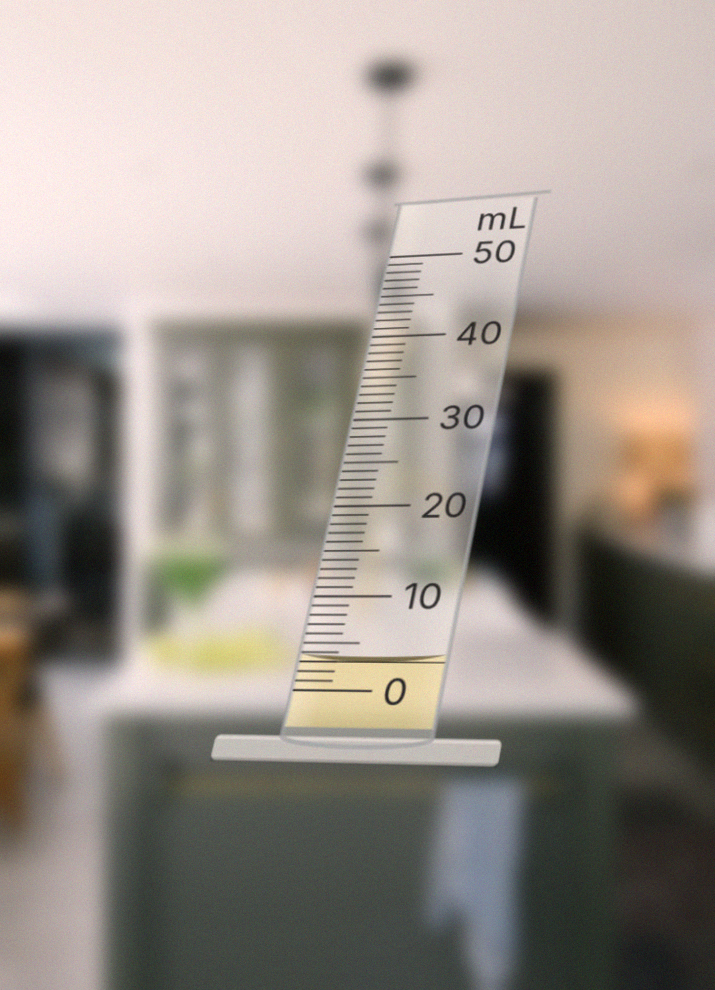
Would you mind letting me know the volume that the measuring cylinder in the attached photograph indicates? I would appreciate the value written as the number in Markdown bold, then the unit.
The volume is **3** mL
